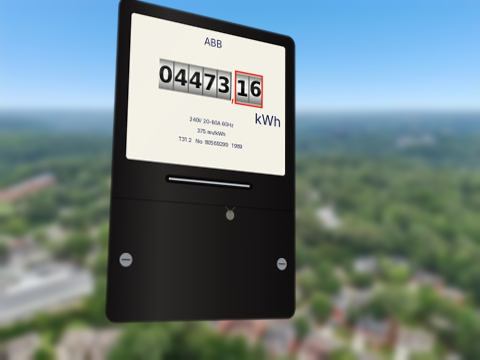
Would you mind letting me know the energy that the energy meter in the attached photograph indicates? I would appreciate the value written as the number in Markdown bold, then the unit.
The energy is **4473.16** kWh
